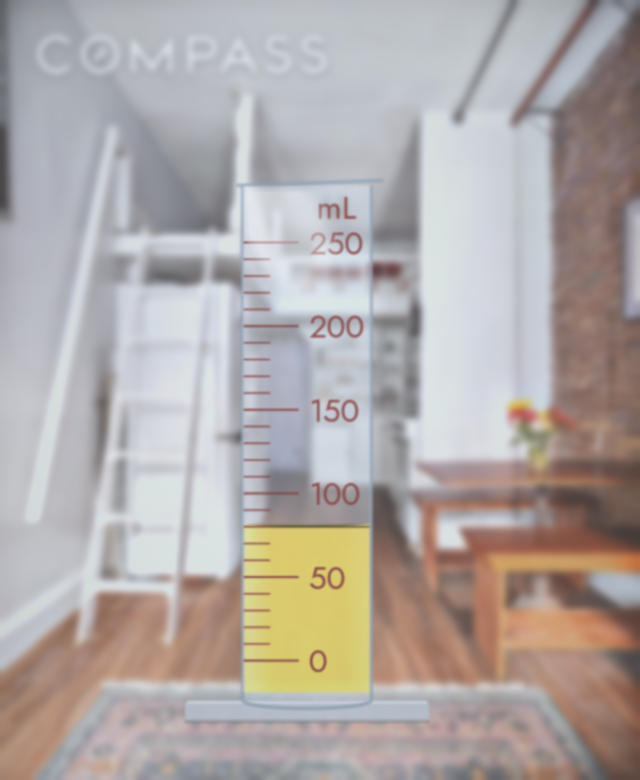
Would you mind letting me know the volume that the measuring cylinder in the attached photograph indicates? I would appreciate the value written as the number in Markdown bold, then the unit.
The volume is **80** mL
